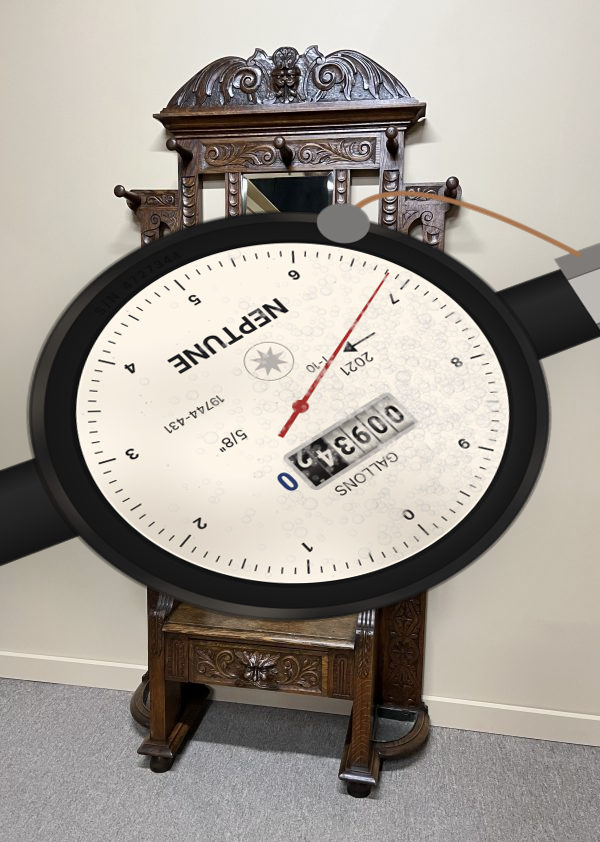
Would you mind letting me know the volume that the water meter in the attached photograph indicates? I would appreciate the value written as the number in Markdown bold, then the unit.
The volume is **93416.8** gal
